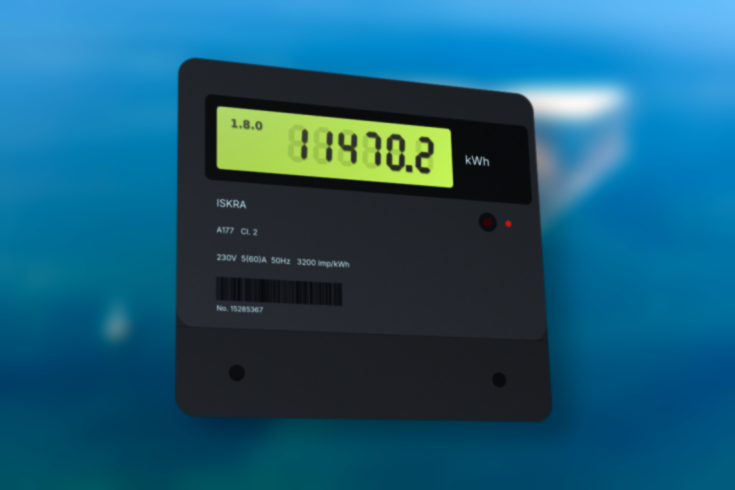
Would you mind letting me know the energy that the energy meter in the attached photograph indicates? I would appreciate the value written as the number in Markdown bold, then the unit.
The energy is **11470.2** kWh
